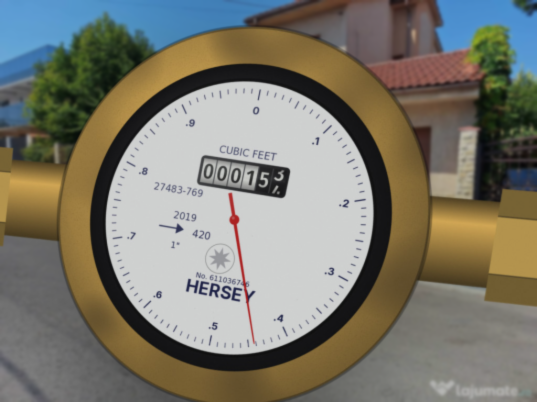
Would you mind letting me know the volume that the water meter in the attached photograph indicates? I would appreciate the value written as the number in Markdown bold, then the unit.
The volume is **153.44** ft³
